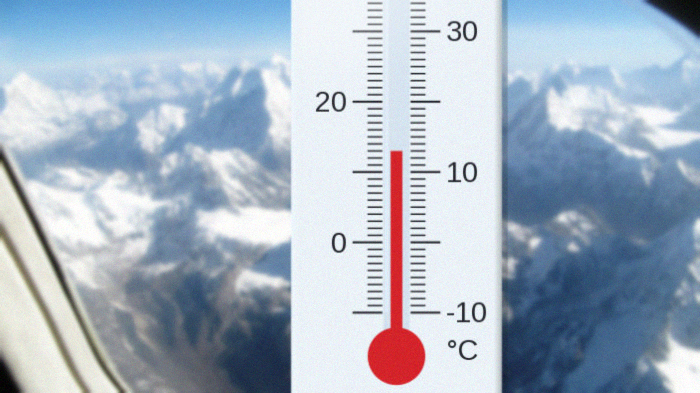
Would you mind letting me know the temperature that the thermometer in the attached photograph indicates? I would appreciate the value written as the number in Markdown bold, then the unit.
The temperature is **13** °C
